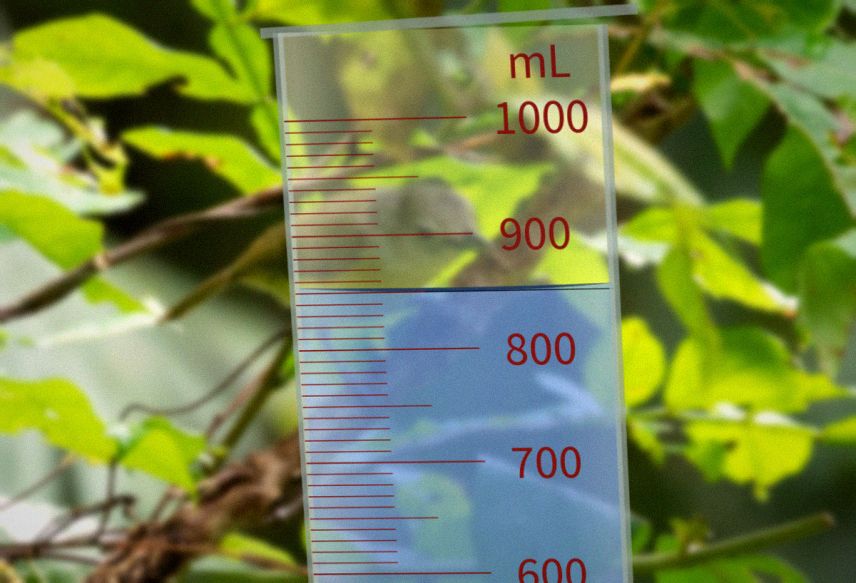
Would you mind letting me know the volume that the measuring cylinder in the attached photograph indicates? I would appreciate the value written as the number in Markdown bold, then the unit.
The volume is **850** mL
